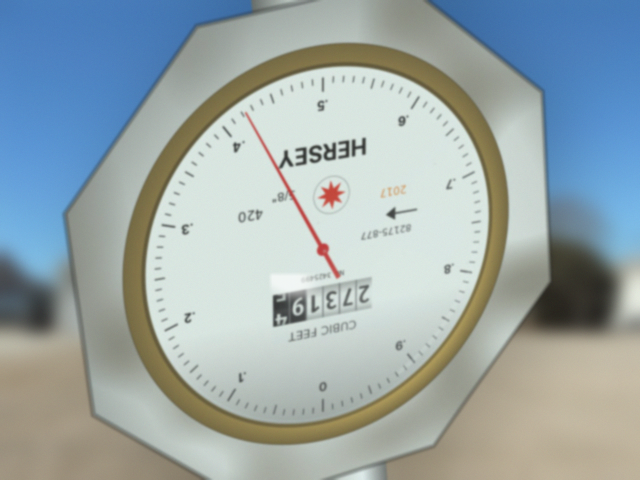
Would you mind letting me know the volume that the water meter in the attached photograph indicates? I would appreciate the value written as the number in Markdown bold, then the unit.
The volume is **273194.42** ft³
